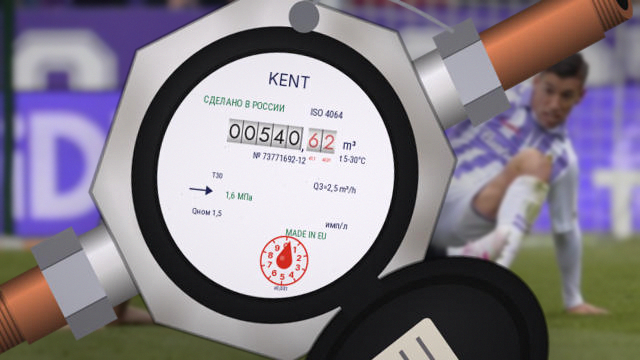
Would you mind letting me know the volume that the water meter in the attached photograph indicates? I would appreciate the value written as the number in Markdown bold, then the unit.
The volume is **540.620** m³
